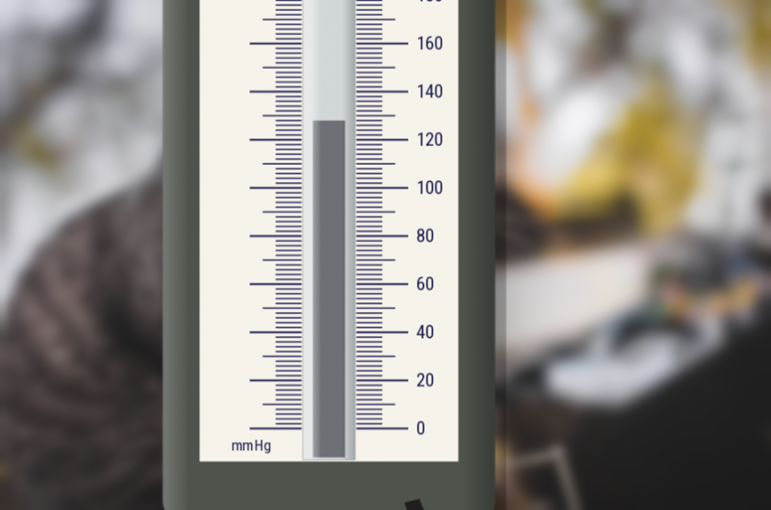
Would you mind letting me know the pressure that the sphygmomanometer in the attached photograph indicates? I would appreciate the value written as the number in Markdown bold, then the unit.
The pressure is **128** mmHg
